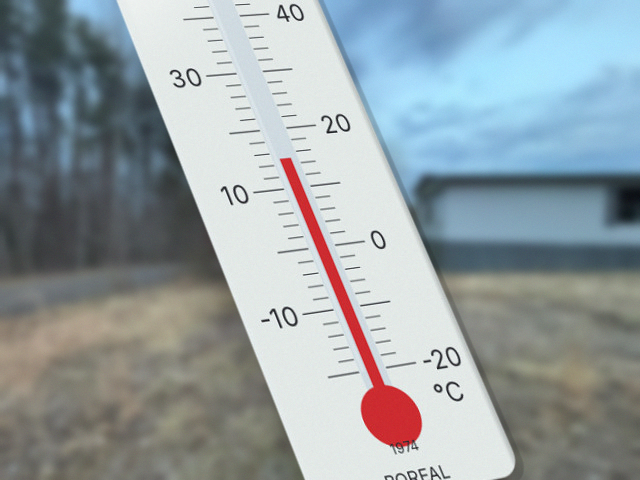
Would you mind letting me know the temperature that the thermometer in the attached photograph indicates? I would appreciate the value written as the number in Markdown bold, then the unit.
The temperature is **15** °C
